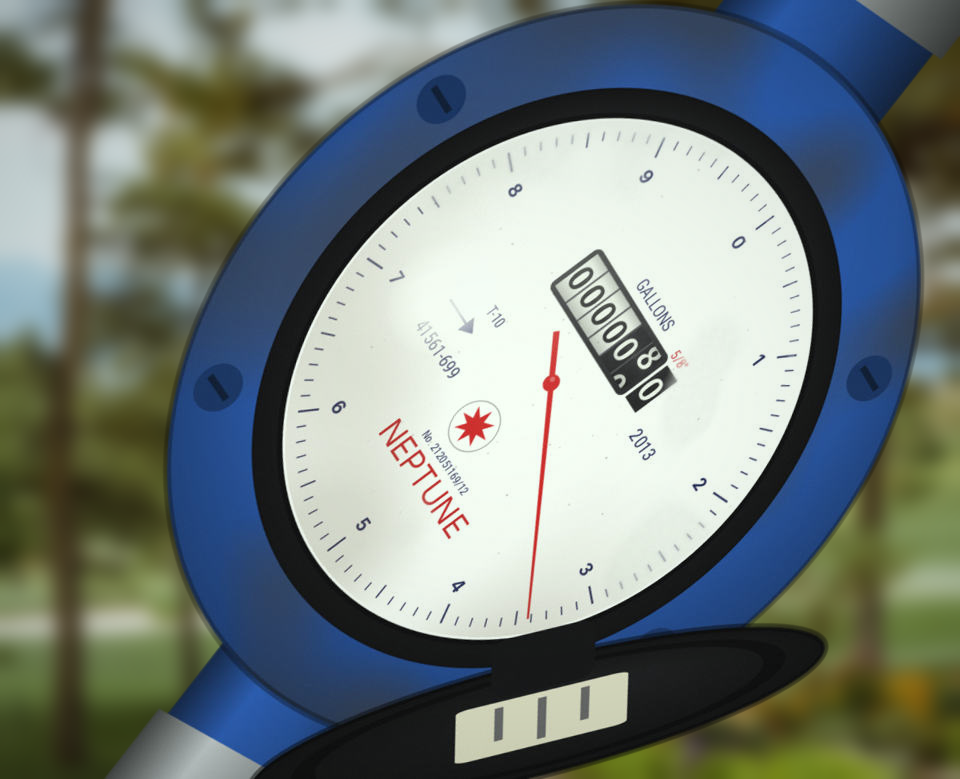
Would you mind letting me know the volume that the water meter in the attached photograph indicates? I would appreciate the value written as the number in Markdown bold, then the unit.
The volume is **83.4** gal
